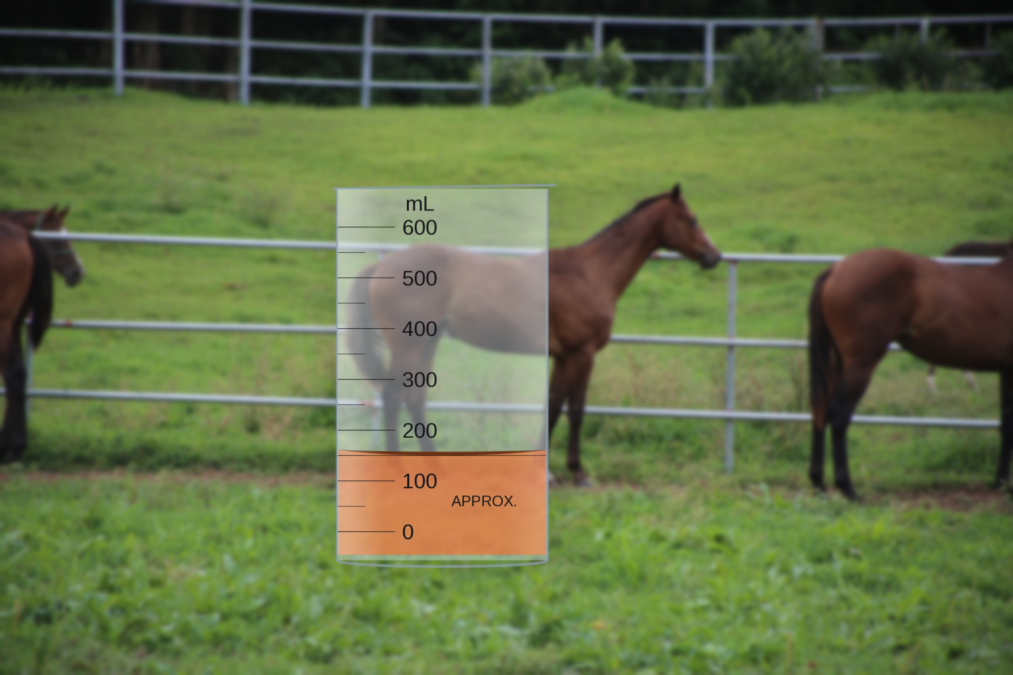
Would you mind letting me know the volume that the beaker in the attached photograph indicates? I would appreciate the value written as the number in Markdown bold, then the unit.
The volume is **150** mL
